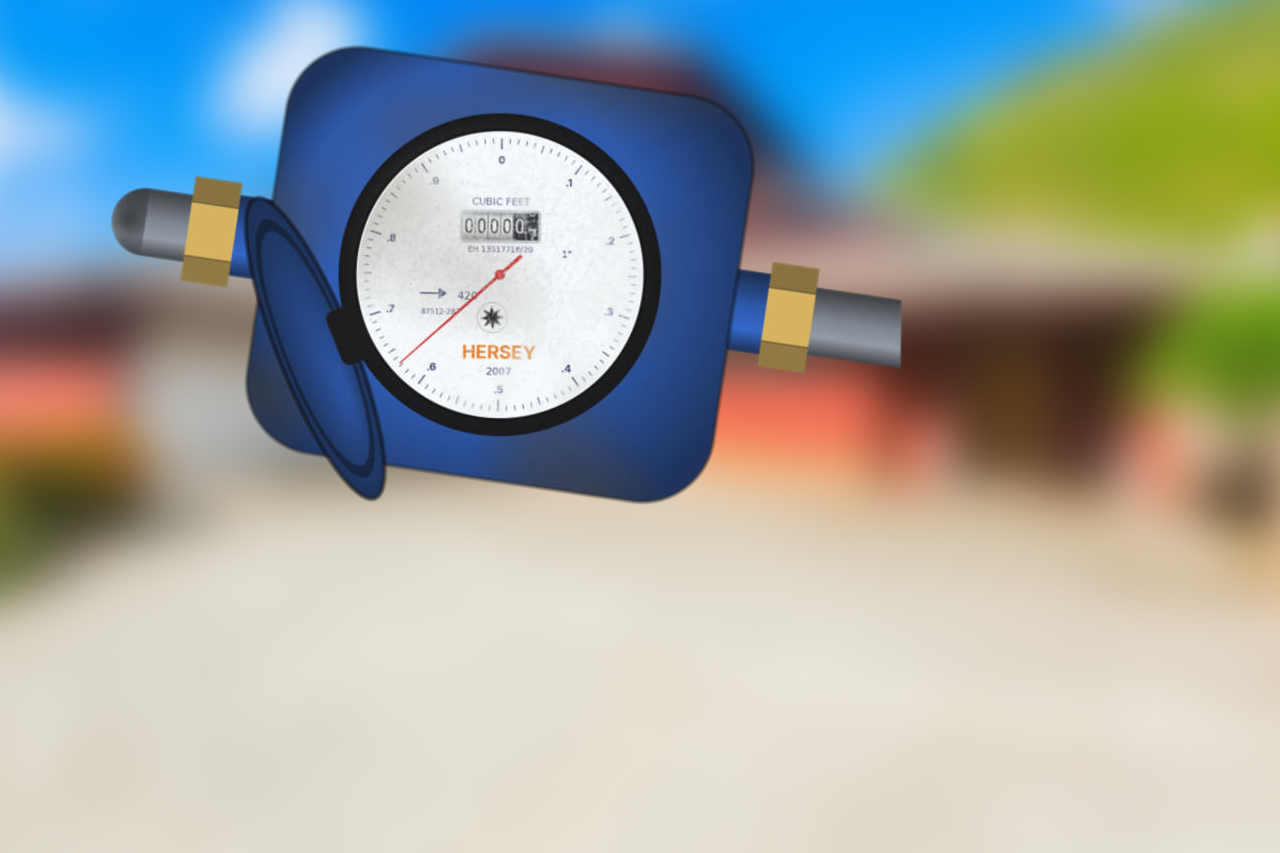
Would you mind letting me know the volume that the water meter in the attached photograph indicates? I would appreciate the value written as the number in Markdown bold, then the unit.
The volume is **6.63** ft³
